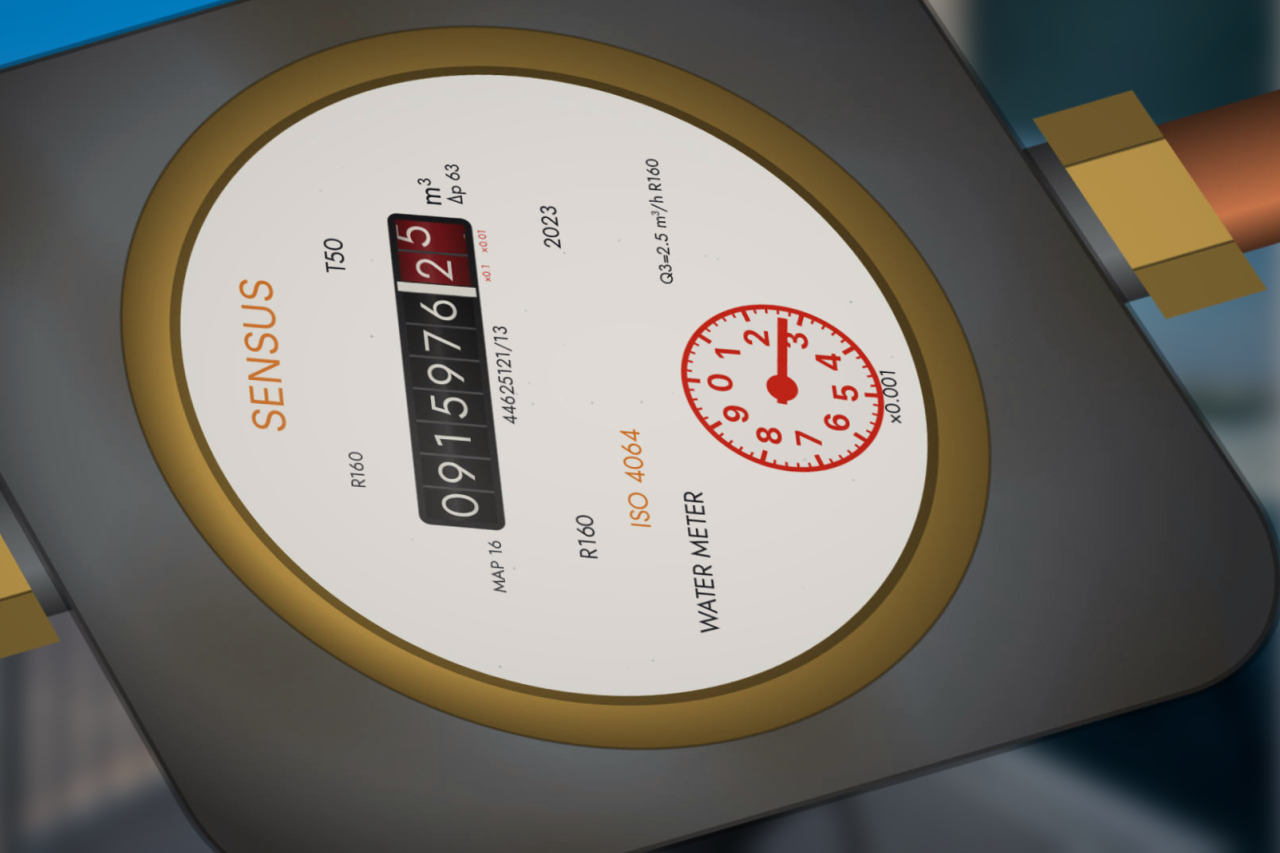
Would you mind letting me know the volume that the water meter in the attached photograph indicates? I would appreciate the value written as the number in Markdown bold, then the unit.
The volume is **915976.252** m³
